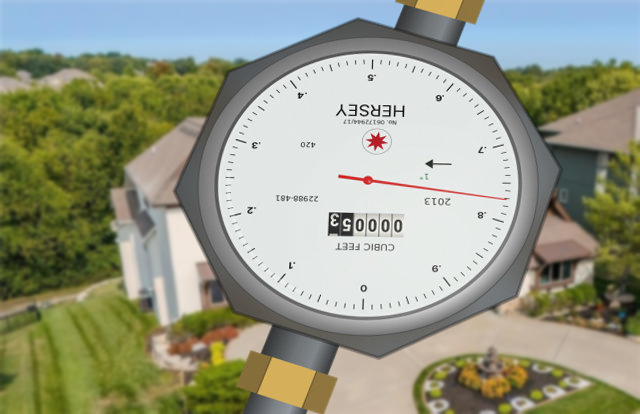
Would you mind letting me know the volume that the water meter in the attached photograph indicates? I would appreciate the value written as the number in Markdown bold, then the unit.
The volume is **52.77** ft³
